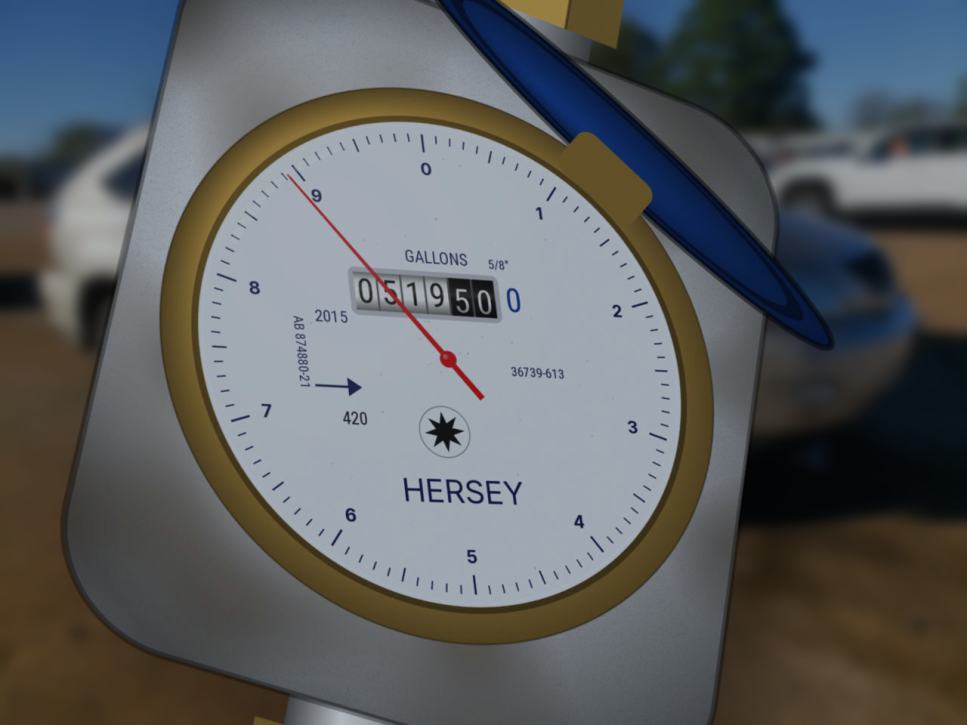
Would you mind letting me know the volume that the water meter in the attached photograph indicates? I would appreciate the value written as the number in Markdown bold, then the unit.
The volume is **519498.9** gal
